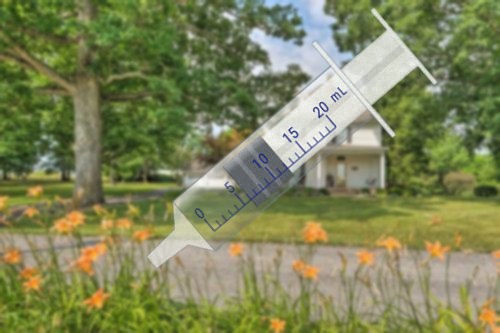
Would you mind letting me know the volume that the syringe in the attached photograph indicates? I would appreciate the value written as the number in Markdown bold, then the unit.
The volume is **6** mL
